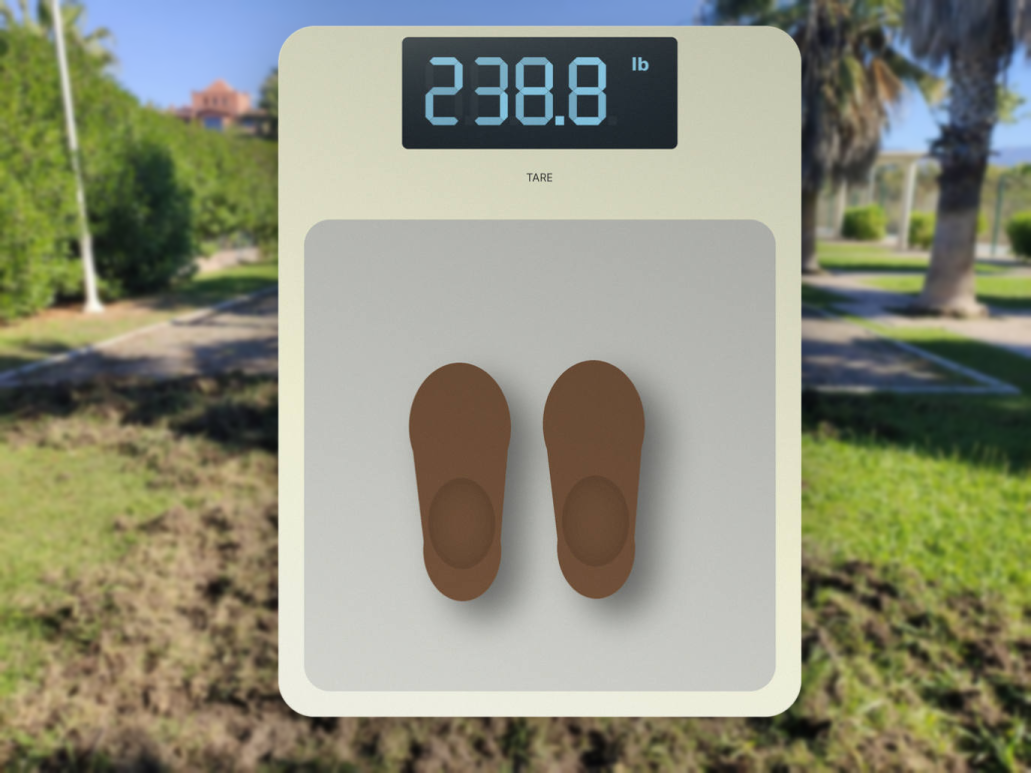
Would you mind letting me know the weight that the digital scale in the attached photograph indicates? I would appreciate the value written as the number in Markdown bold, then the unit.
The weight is **238.8** lb
